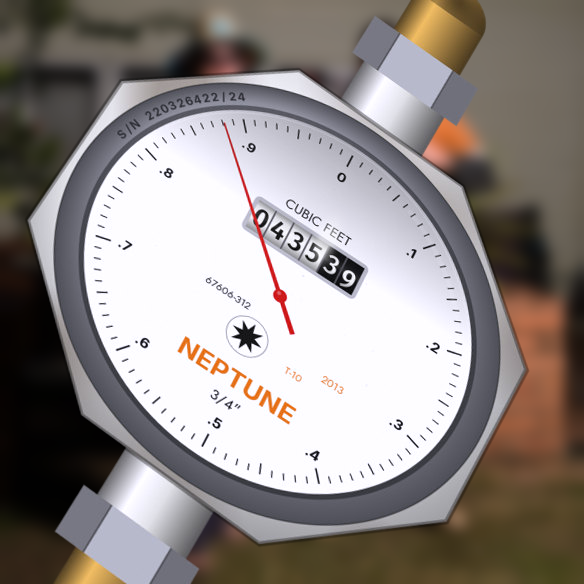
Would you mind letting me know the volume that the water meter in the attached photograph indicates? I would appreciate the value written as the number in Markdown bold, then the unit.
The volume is **43538.88** ft³
